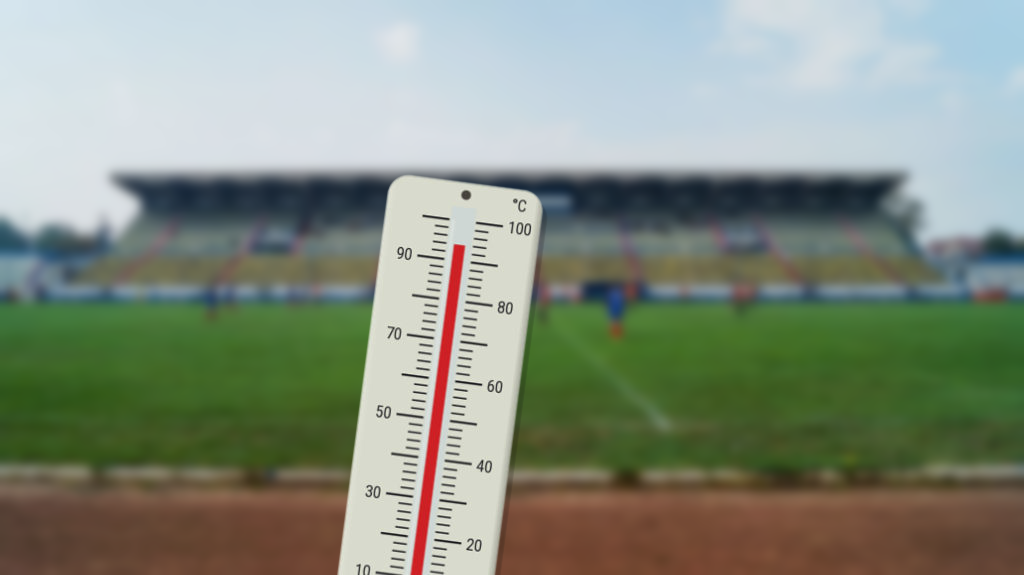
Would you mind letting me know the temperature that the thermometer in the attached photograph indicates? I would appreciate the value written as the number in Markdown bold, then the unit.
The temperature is **94** °C
